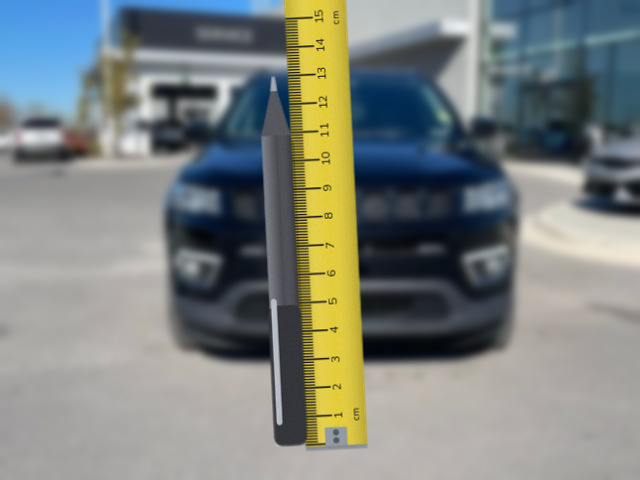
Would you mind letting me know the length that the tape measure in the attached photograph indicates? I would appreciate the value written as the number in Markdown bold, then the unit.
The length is **13** cm
